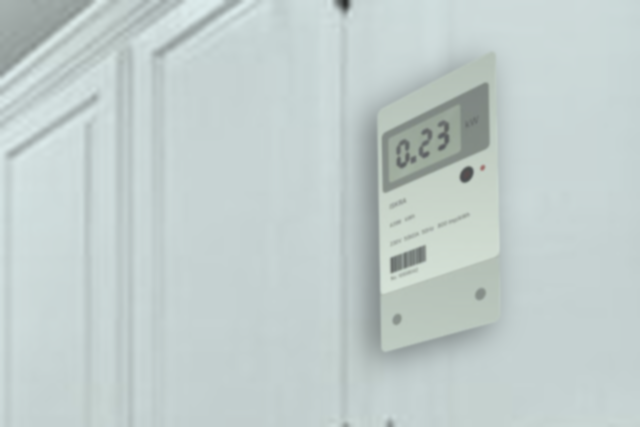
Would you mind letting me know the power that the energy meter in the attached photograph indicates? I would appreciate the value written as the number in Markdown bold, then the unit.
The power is **0.23** kW
